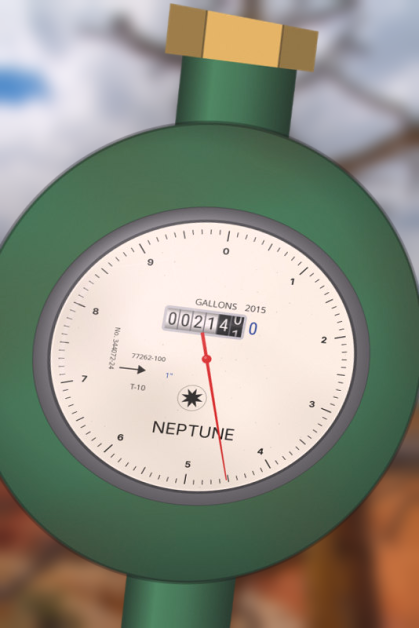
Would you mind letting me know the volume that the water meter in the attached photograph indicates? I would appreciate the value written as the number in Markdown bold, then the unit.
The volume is **21404.5** gal
